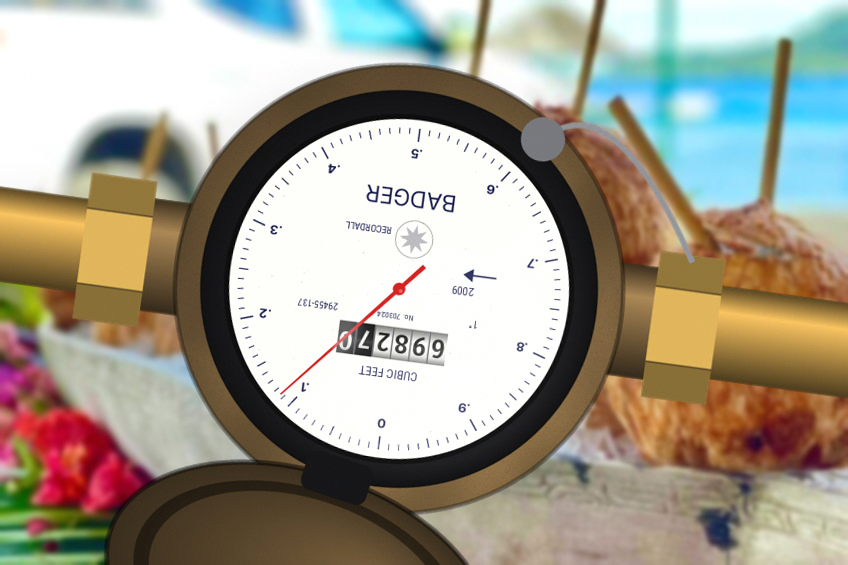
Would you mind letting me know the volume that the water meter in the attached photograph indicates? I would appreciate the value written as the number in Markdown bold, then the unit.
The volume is **698270.11** ft³
